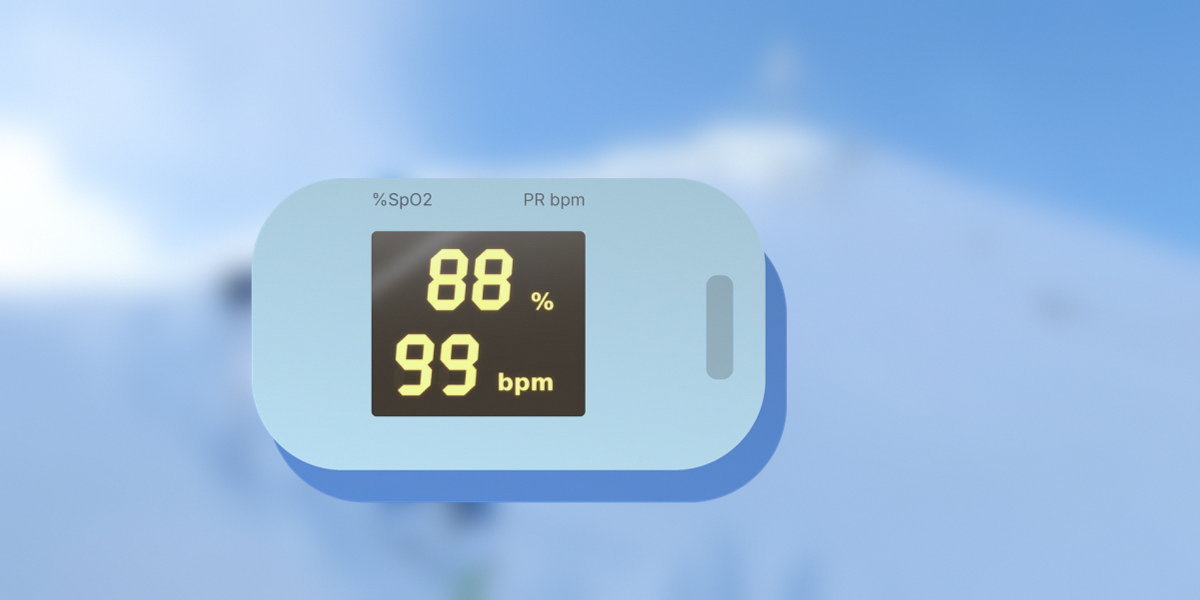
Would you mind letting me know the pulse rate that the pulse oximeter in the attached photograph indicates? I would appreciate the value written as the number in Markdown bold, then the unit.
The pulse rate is **99** bpm
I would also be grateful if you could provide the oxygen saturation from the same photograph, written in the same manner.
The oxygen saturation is **88** %
